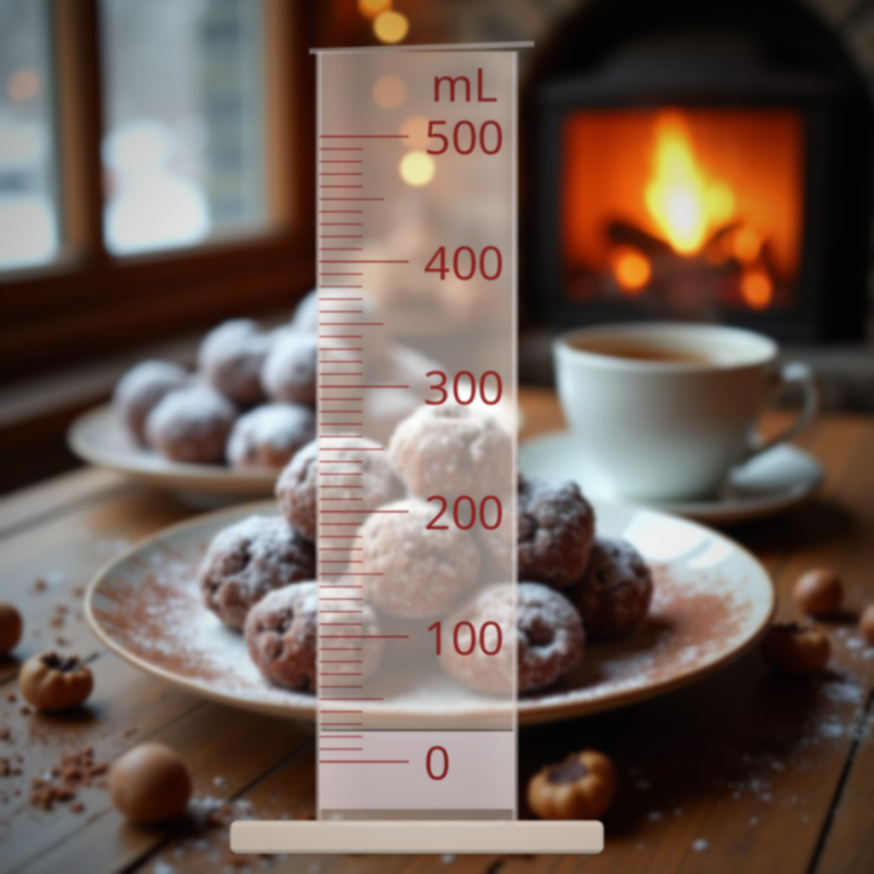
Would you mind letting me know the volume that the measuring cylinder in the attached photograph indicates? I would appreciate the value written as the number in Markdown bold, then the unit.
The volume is **25** mL
